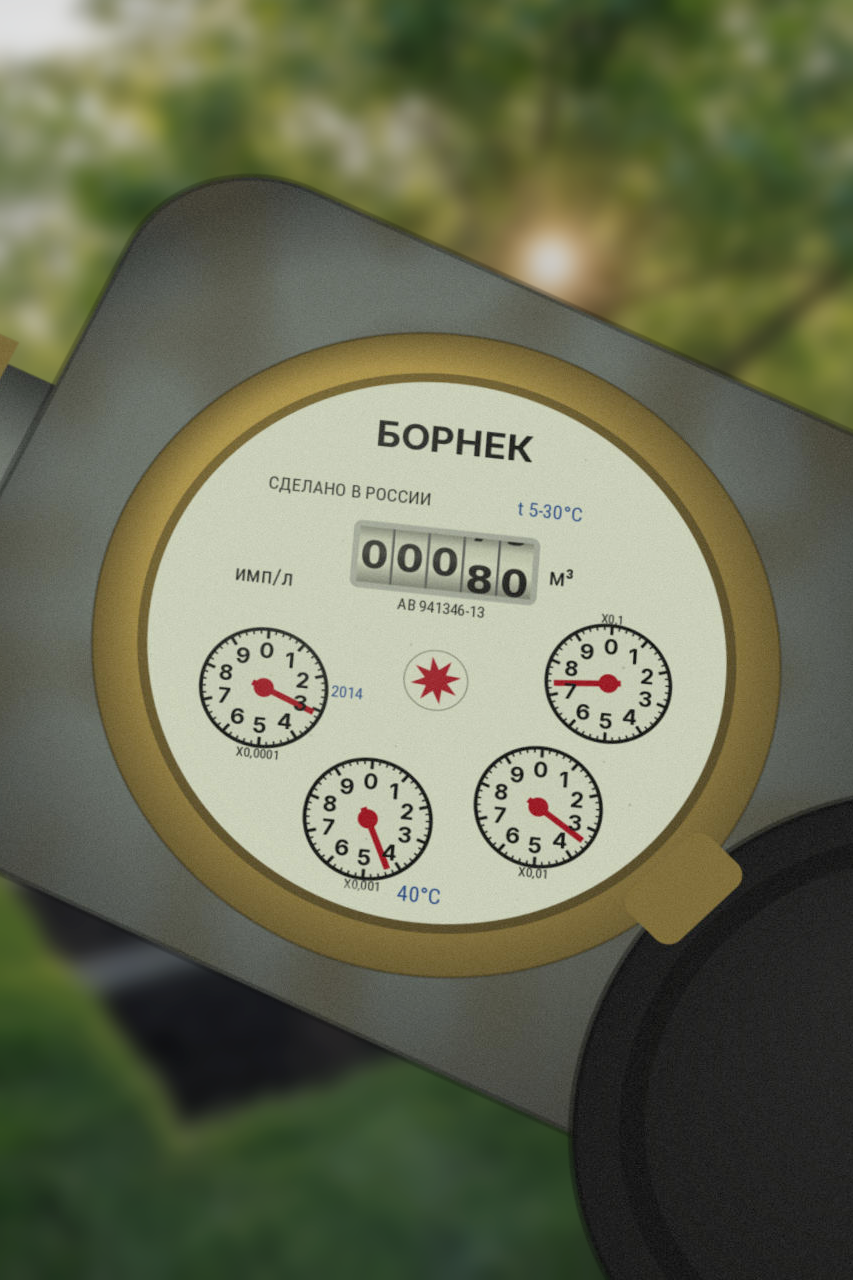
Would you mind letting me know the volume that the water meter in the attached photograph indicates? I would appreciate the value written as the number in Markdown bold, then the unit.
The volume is **79.7343** m³
